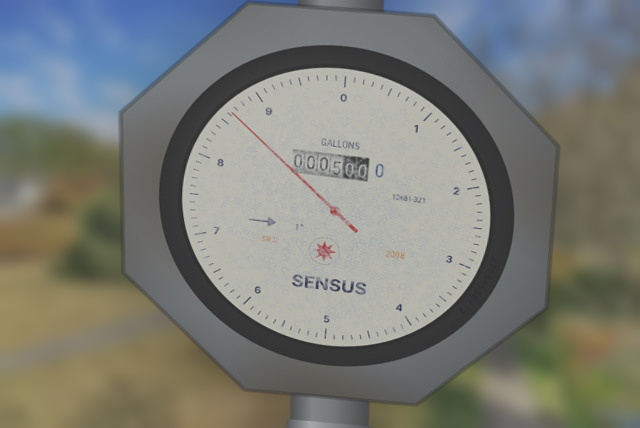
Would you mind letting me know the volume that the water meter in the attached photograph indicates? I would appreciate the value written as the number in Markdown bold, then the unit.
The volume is **4998.6** gal
